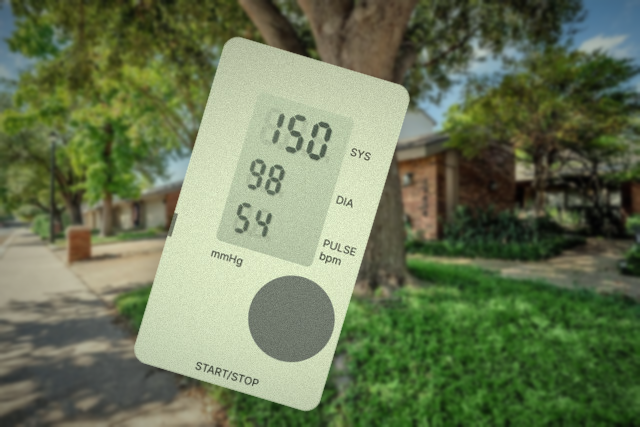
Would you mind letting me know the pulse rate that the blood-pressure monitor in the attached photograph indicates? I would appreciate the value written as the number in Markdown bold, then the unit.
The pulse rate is **54** bpm
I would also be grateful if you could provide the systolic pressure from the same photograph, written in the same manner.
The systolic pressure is **150** mmHg
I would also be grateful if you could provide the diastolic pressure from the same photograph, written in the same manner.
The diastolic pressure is **98** mmHg
